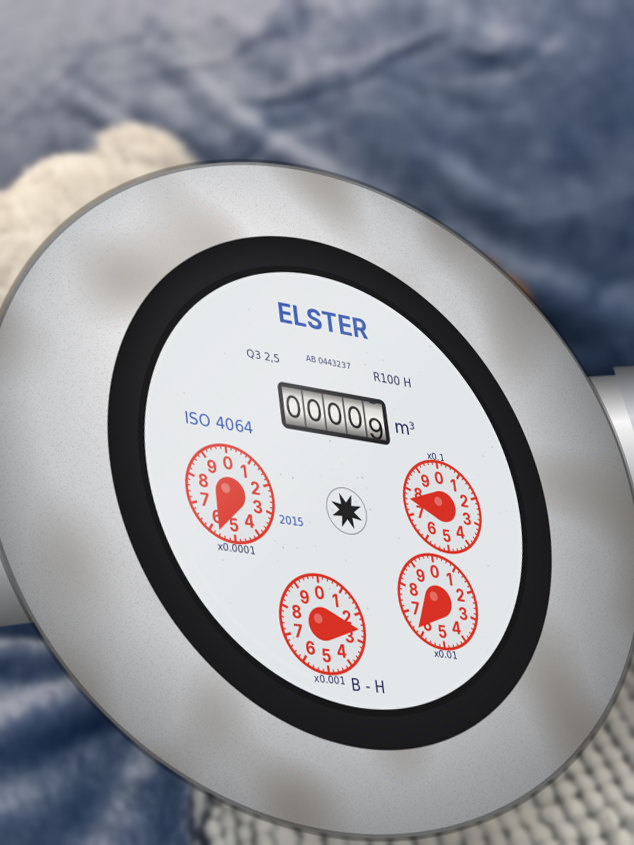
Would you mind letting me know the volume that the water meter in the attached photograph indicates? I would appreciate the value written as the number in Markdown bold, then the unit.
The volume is **8.7625** m³
